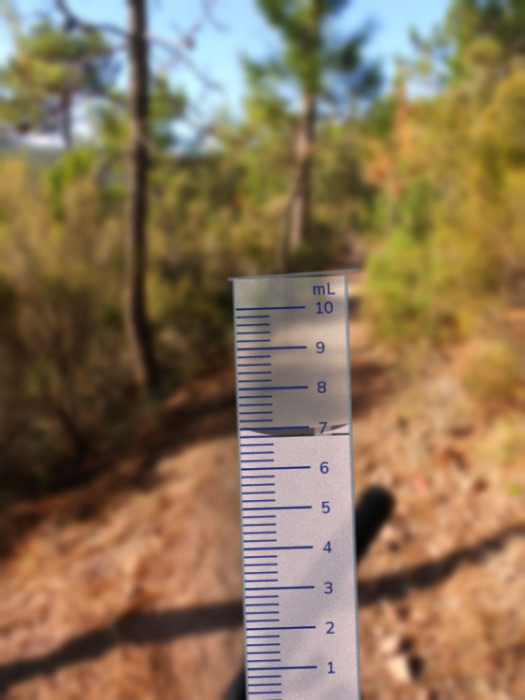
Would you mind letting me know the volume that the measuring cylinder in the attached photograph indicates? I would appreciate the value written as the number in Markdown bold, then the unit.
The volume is **6.8** mL
